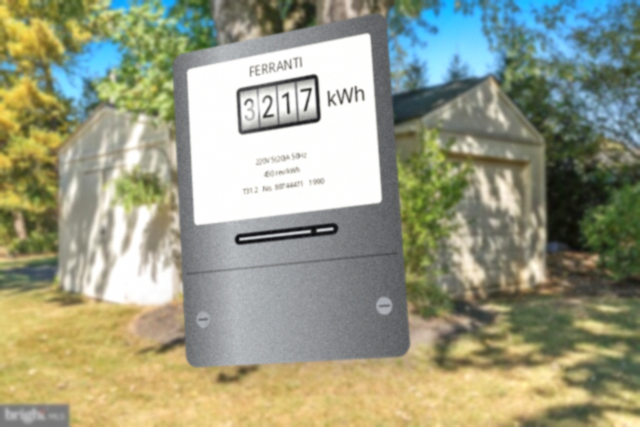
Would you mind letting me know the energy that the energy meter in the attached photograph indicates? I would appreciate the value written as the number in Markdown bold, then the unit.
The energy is **3217** kWh
